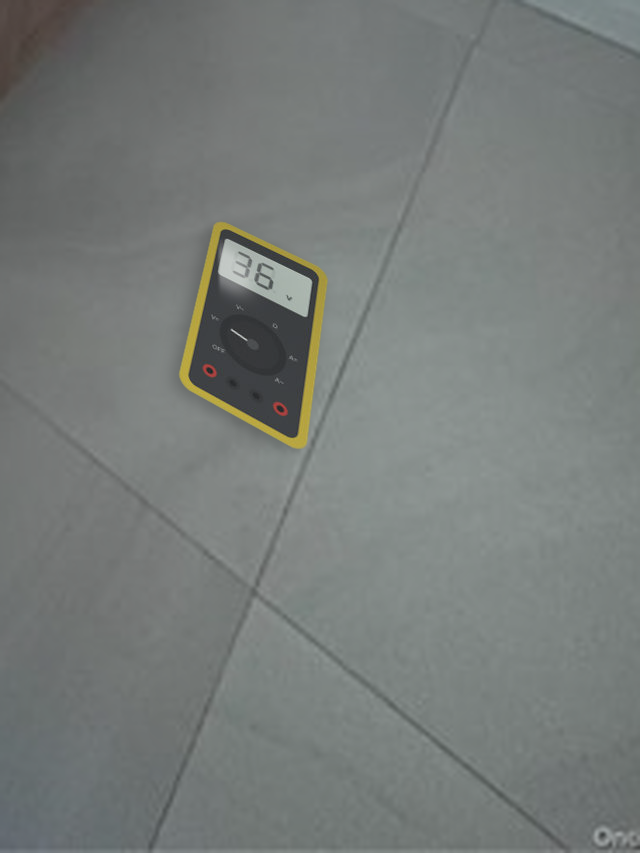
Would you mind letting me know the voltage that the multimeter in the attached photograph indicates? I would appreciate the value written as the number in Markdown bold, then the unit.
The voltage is **36** V
